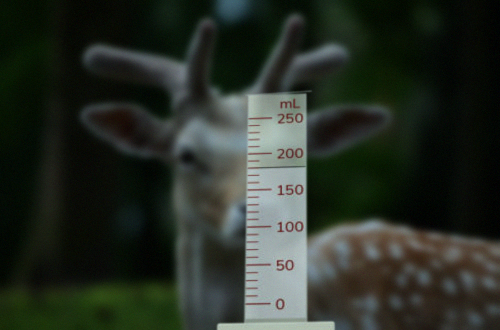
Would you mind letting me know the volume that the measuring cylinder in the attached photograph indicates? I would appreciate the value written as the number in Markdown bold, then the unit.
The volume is **180** mL
